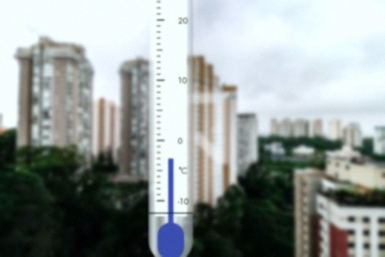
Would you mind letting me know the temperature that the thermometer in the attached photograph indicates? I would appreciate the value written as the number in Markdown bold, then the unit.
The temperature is **-3** °C
